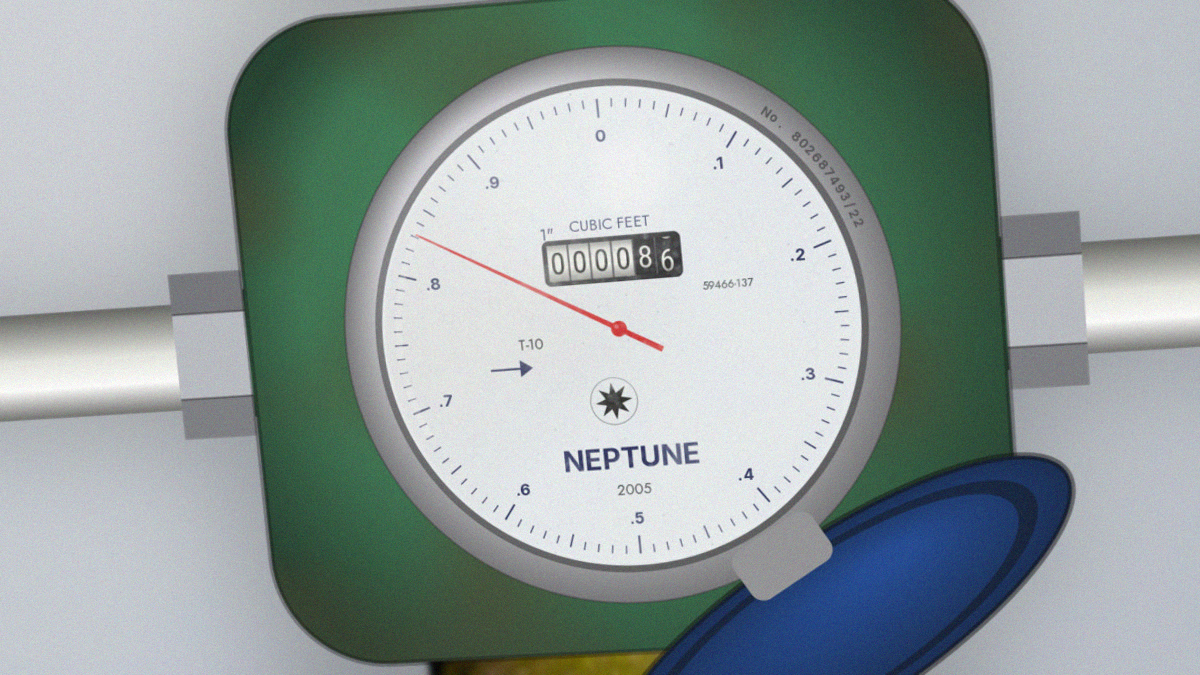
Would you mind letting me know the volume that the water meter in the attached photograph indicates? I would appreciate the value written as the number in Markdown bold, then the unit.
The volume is **85.83** ft³
